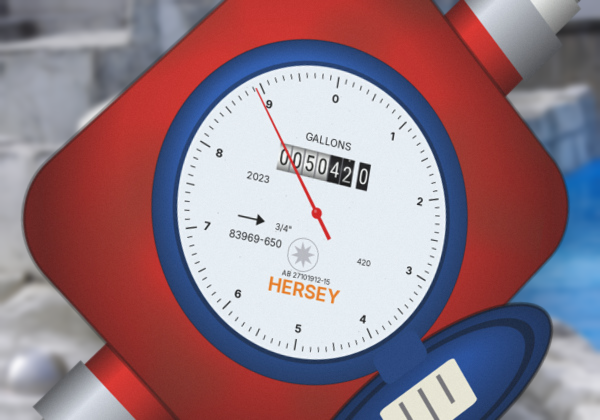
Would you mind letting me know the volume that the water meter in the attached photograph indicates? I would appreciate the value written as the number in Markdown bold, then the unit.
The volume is **50418.9** gal
